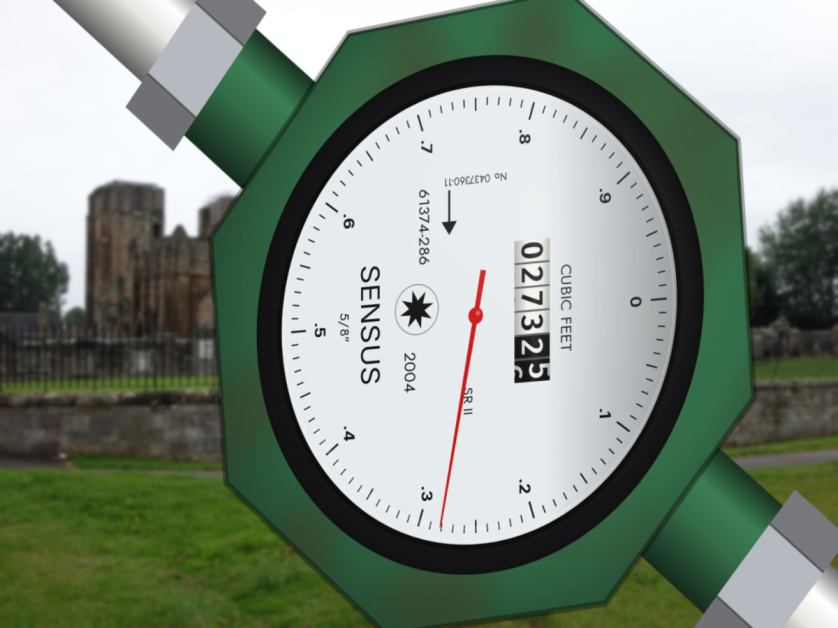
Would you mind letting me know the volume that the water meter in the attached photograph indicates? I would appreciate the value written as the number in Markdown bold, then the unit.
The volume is **27325.28** ft³
